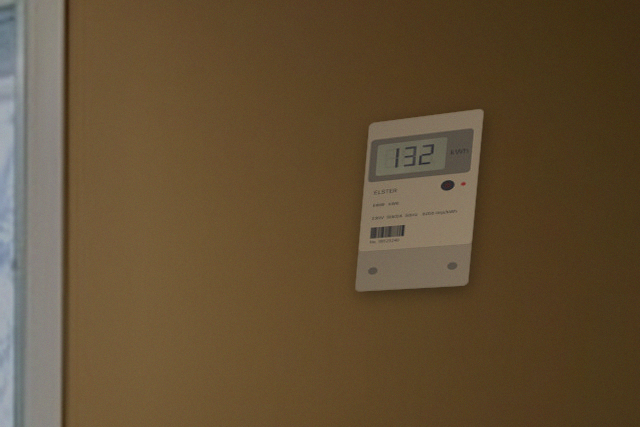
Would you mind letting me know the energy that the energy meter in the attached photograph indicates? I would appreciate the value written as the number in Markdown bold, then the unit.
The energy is **132** kWh
